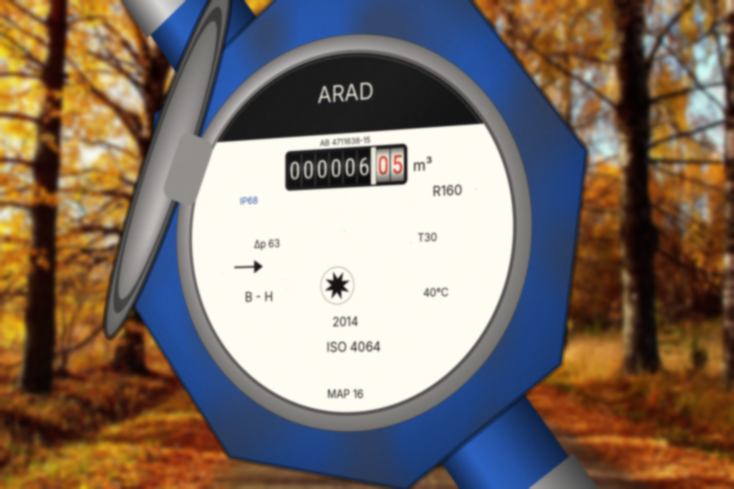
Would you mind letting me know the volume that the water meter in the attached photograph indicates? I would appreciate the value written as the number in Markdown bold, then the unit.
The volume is **6.05** m³
